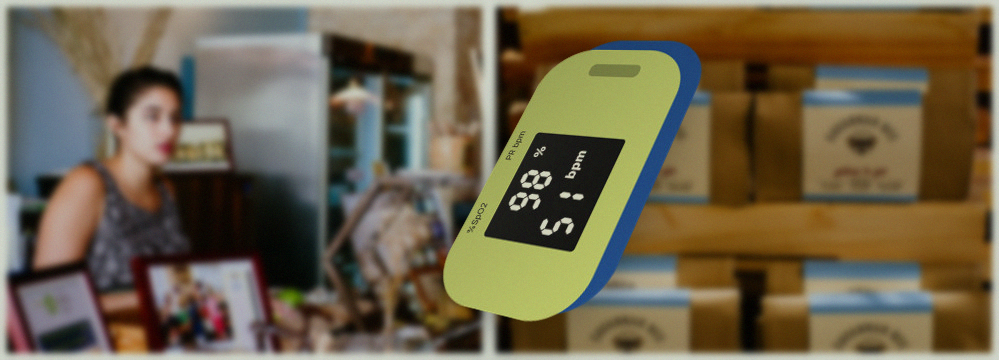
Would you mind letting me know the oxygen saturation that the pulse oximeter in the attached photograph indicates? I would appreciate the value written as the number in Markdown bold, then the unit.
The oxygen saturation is **98** %
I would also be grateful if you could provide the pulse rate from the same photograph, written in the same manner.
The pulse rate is **51** bpm
